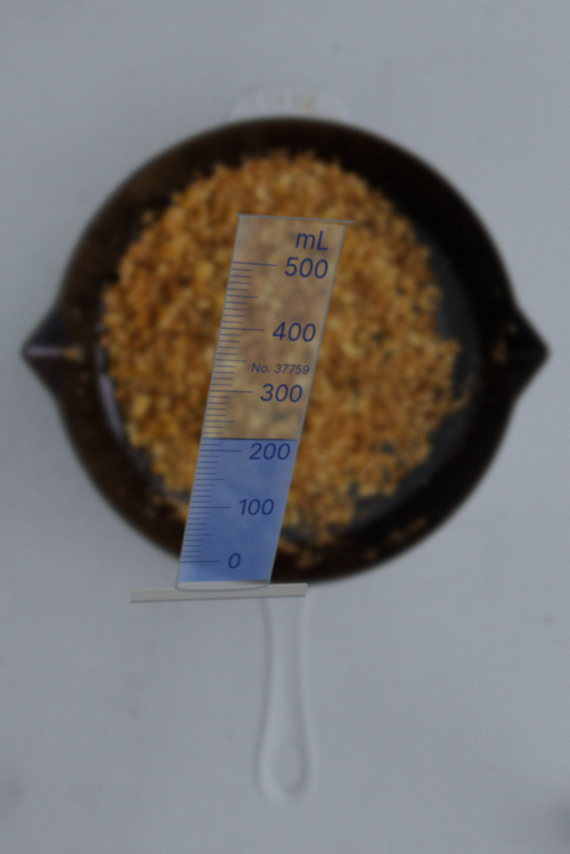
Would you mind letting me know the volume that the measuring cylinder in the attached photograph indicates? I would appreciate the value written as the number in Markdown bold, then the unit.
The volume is **220** mL
